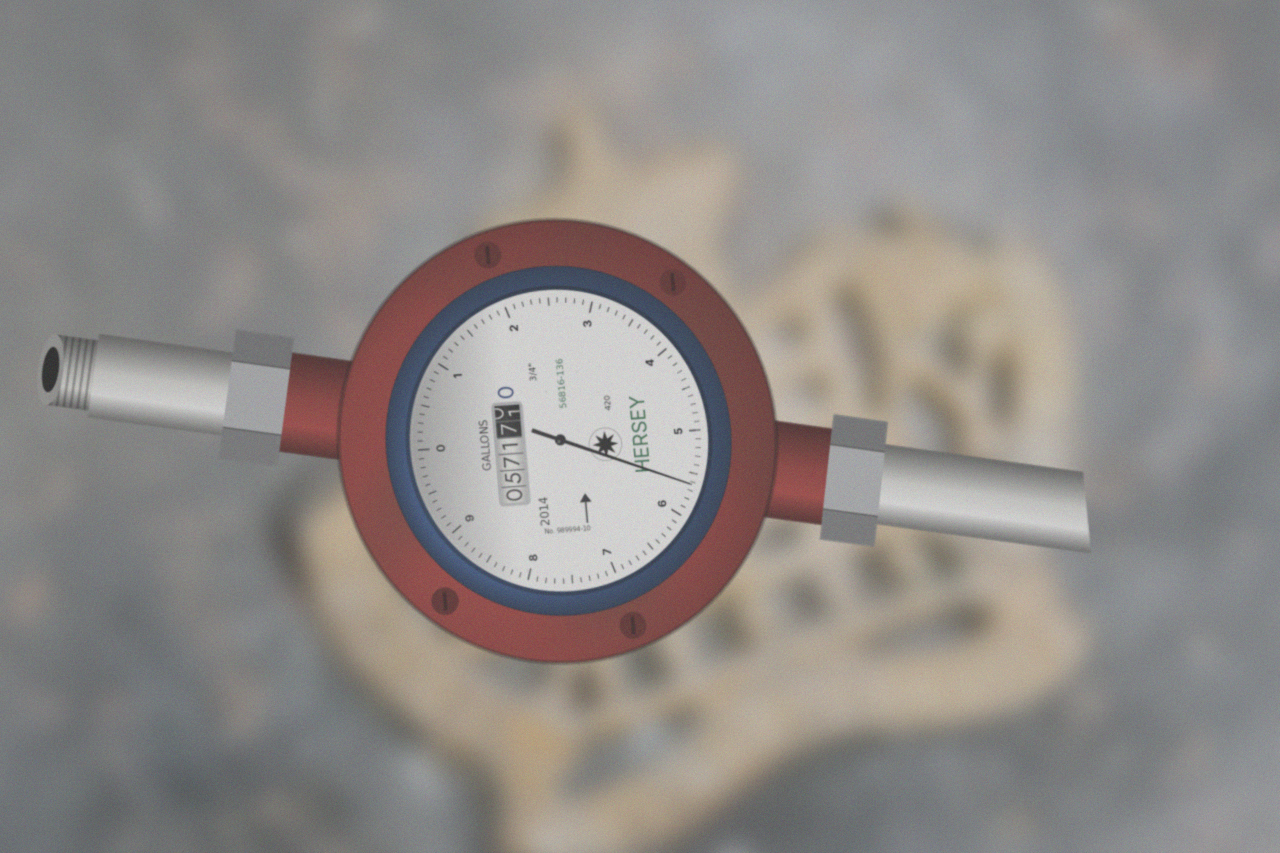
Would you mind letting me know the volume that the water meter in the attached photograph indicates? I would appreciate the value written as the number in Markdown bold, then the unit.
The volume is **571705.6** gal
